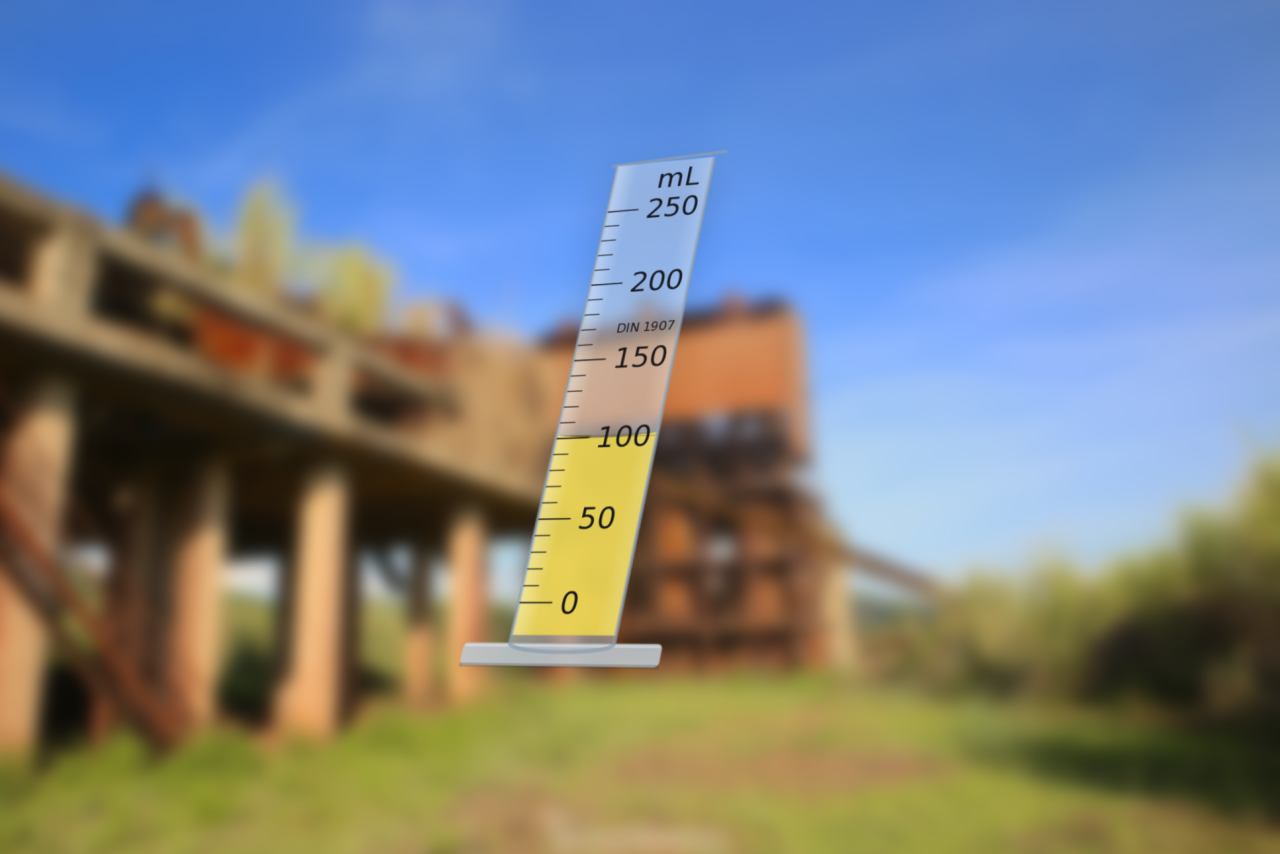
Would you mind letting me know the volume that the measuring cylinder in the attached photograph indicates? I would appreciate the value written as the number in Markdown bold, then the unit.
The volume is **100** mL
